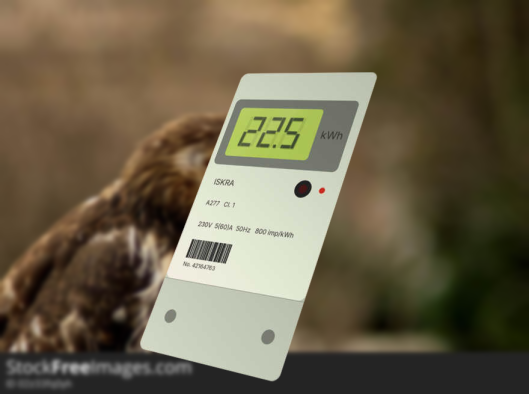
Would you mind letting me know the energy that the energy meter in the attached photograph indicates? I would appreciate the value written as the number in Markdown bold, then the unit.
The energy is **22.5** kWh
